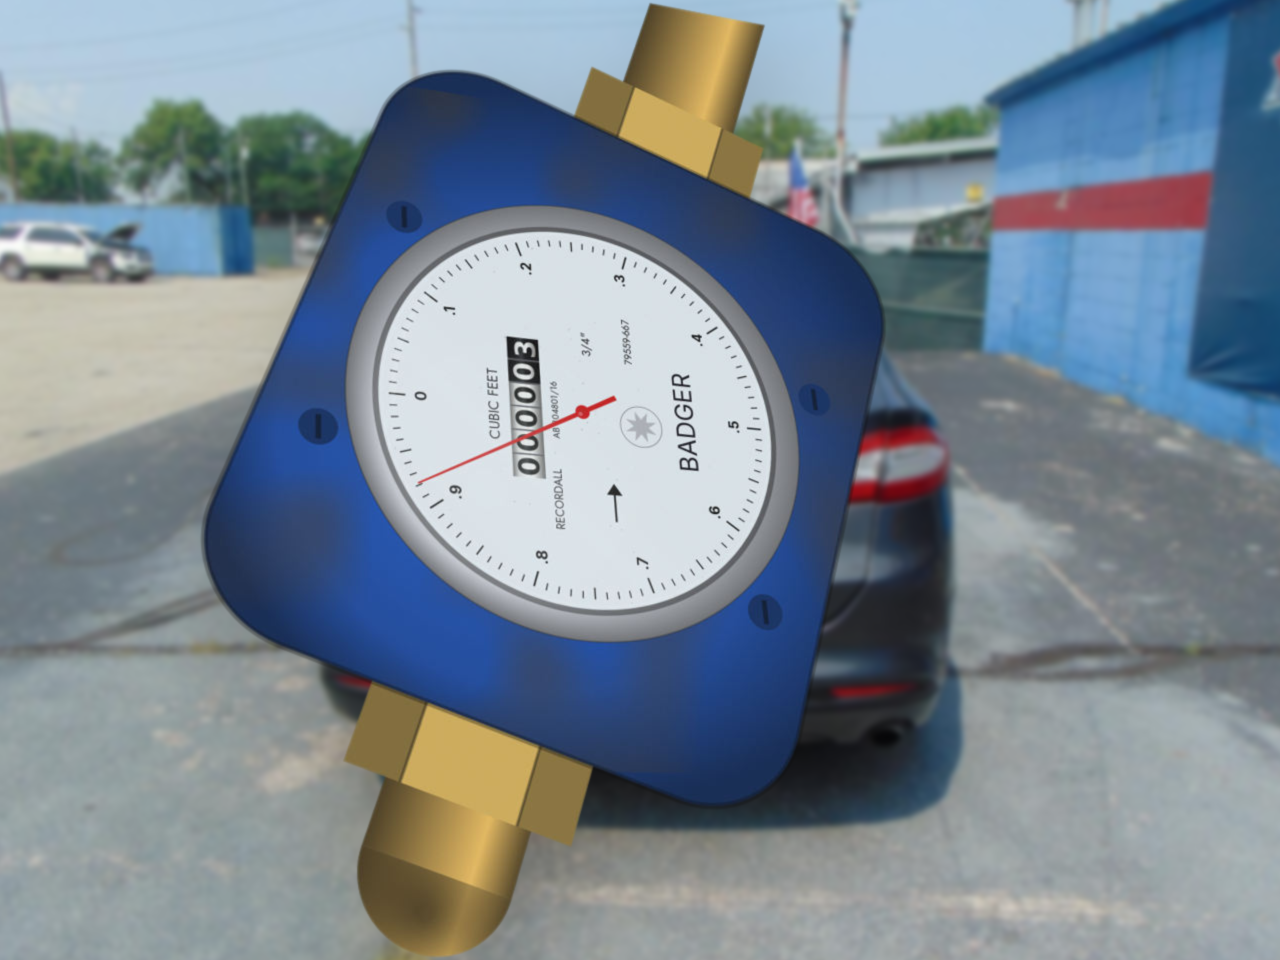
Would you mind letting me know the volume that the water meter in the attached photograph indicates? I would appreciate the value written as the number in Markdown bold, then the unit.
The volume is **2.92** ft³
